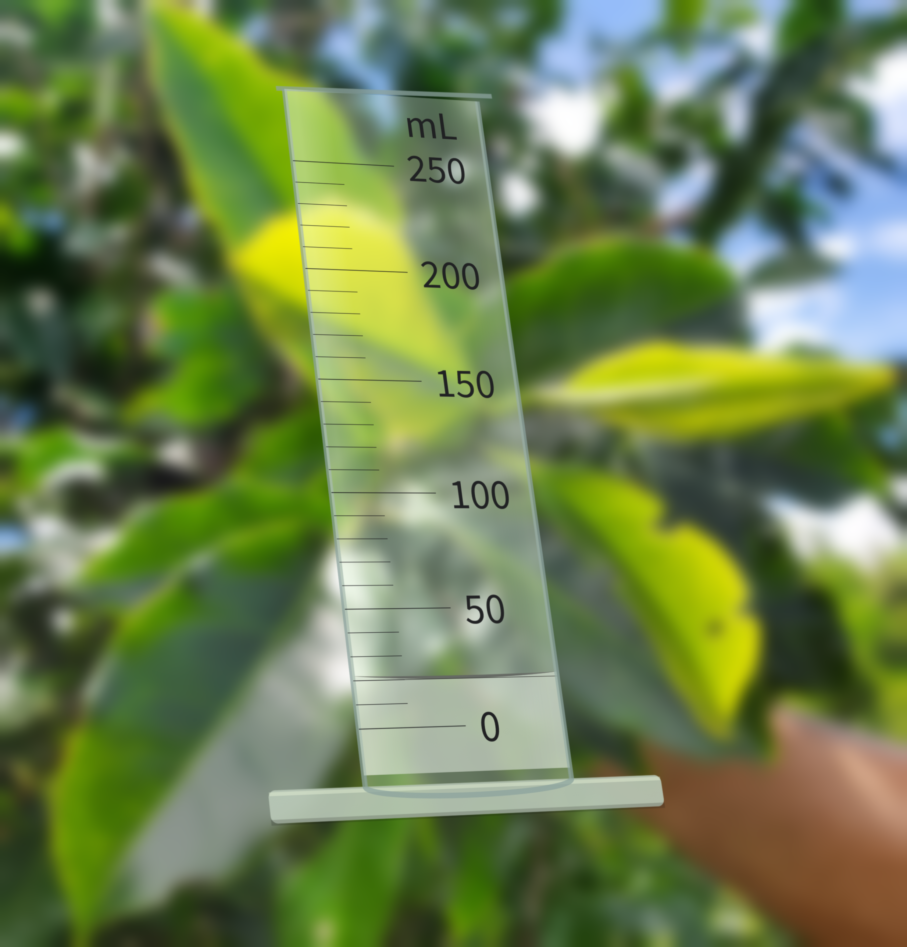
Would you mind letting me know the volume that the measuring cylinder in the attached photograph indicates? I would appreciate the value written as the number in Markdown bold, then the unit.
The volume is **20** mL
